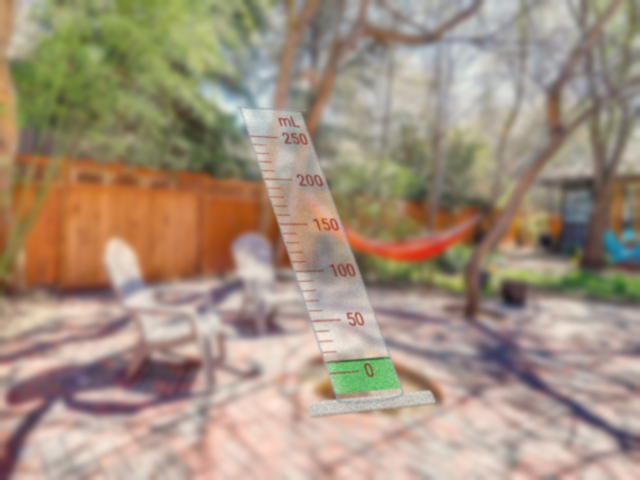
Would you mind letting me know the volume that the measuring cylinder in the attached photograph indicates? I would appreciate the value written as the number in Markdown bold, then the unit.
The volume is **10** mL
